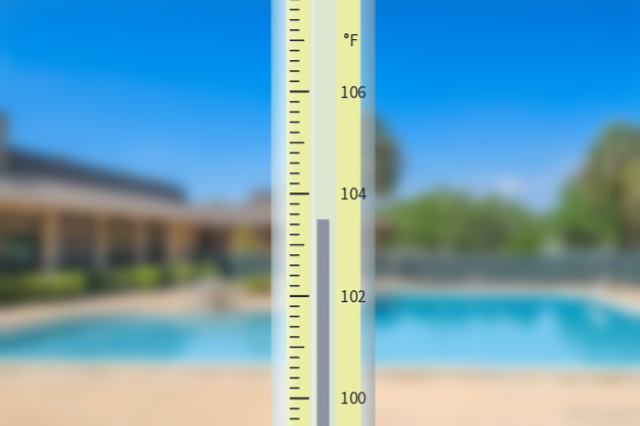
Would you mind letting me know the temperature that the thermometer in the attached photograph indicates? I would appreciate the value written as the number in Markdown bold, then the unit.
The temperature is **103.5** °F
